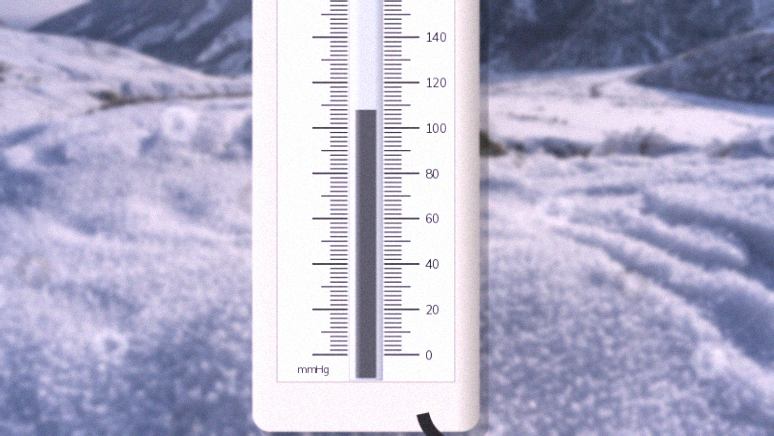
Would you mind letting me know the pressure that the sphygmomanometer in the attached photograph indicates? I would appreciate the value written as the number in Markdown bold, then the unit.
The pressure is **108** mmHg
